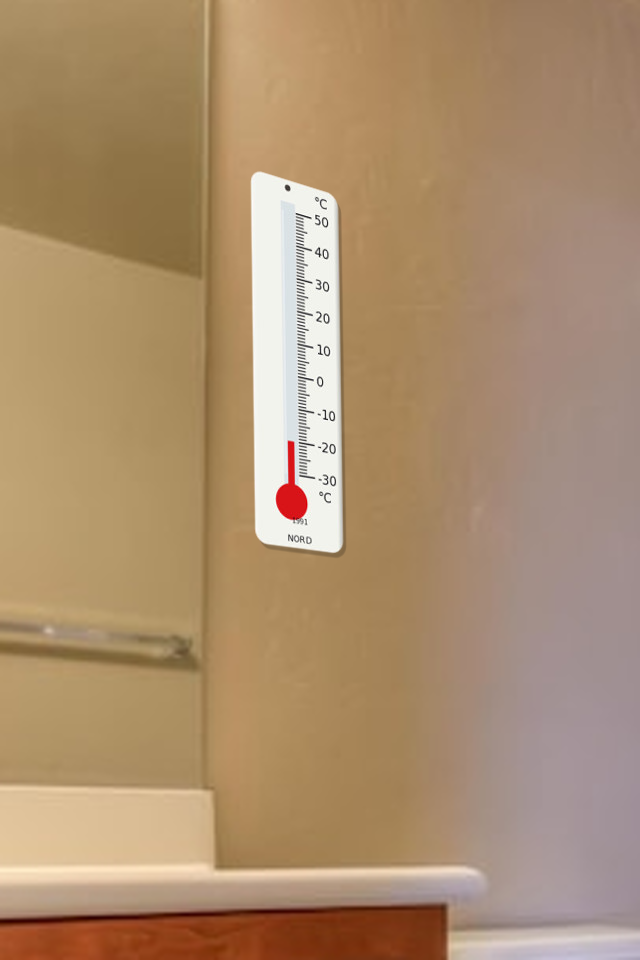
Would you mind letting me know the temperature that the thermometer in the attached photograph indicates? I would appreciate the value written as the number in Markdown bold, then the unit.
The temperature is **-20** °C
